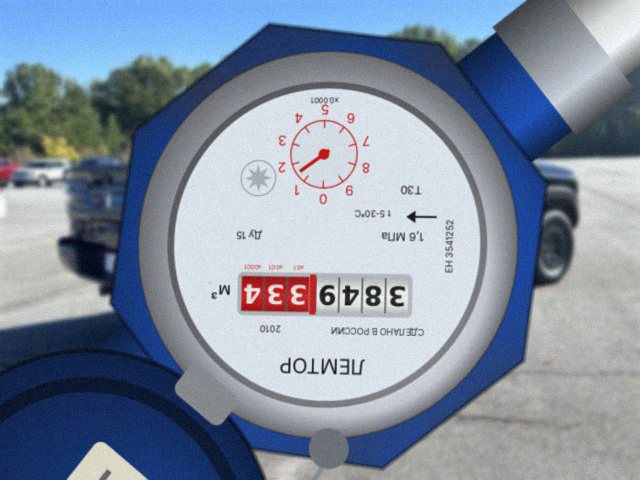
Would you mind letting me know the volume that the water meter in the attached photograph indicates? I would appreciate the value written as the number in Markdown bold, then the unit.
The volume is **3849.3341** m³
